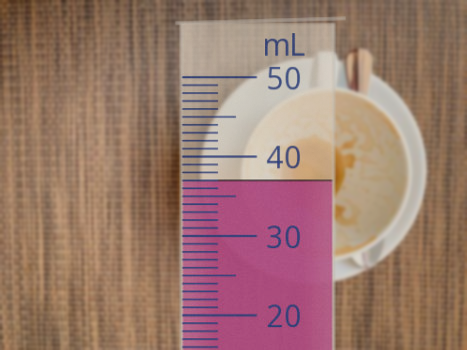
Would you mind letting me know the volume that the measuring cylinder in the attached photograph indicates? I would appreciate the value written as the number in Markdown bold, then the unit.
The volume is **37** mL
